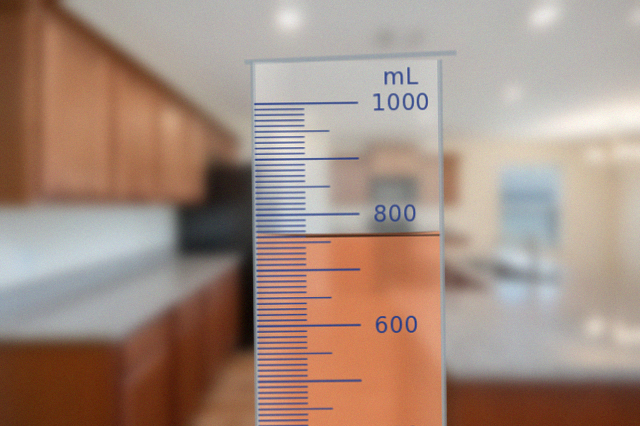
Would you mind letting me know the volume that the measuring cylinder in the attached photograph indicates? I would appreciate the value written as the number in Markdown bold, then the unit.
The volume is **760** mL
